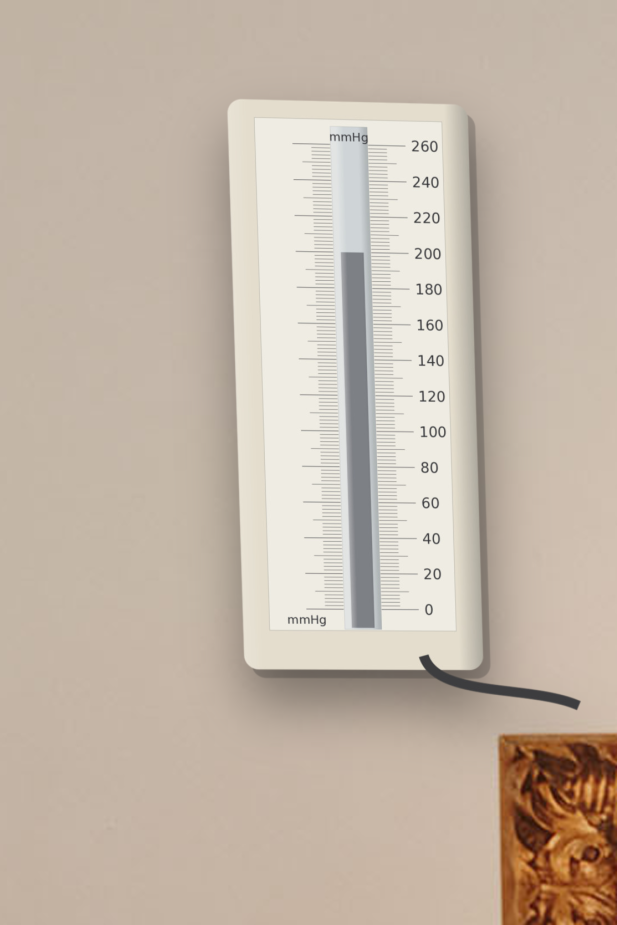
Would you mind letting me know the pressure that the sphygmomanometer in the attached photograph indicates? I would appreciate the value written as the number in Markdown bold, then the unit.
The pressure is **200** mmHg
